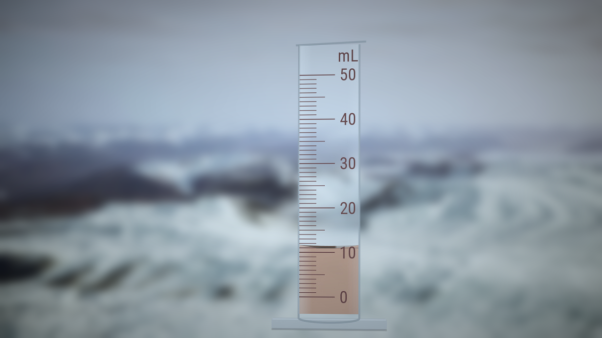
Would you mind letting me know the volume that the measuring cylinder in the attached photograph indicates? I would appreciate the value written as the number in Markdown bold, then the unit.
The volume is **11** mL
